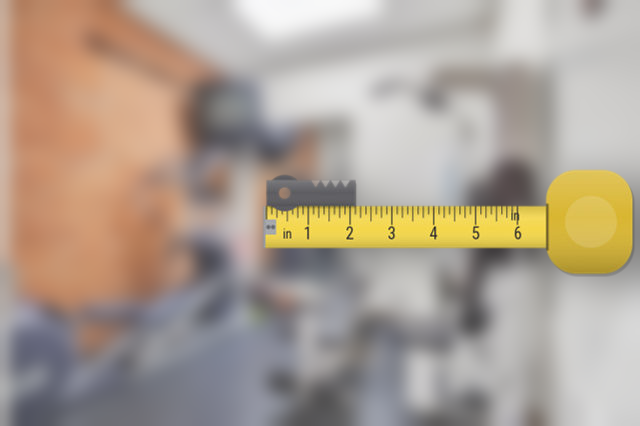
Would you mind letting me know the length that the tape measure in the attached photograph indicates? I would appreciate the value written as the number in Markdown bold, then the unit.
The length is **2.125** in
